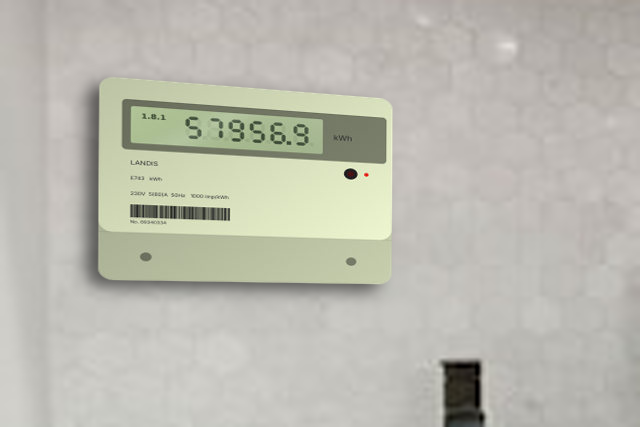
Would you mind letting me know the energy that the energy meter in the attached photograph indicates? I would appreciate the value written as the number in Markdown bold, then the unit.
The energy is **57956.9** kWh
